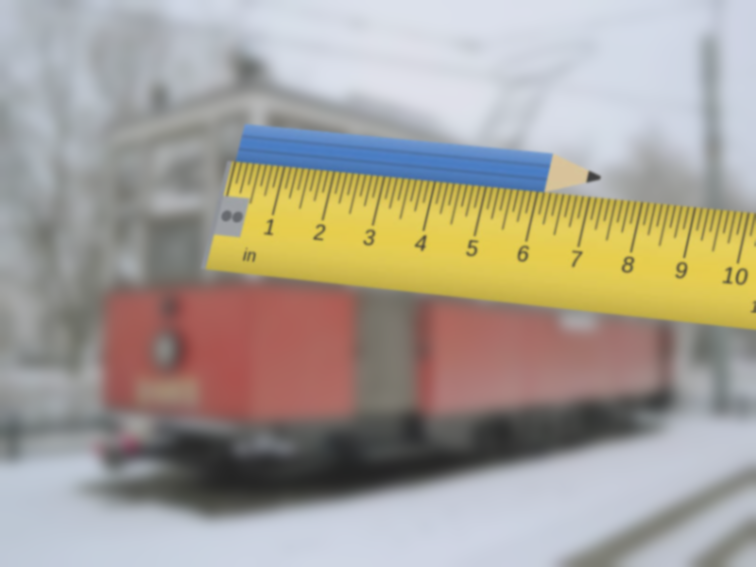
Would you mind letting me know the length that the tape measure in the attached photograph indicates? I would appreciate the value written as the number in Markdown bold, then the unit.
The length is **7.125** in
